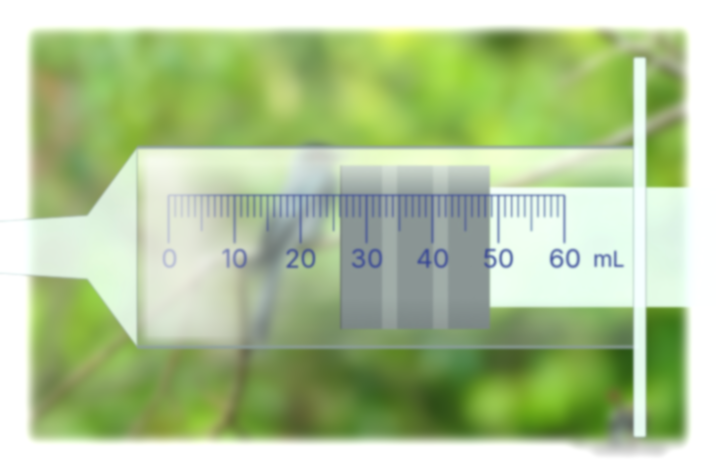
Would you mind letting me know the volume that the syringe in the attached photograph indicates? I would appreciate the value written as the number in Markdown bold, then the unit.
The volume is **26** mL
